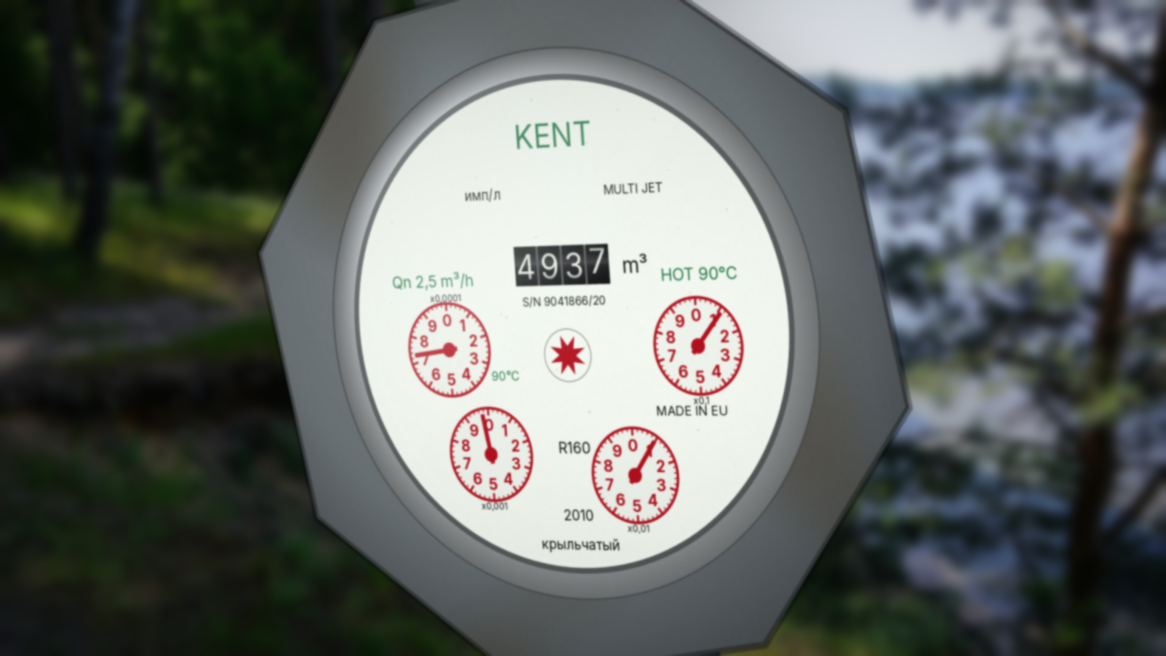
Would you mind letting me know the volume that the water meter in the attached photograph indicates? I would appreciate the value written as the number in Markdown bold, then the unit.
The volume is **4937.1097** m³
